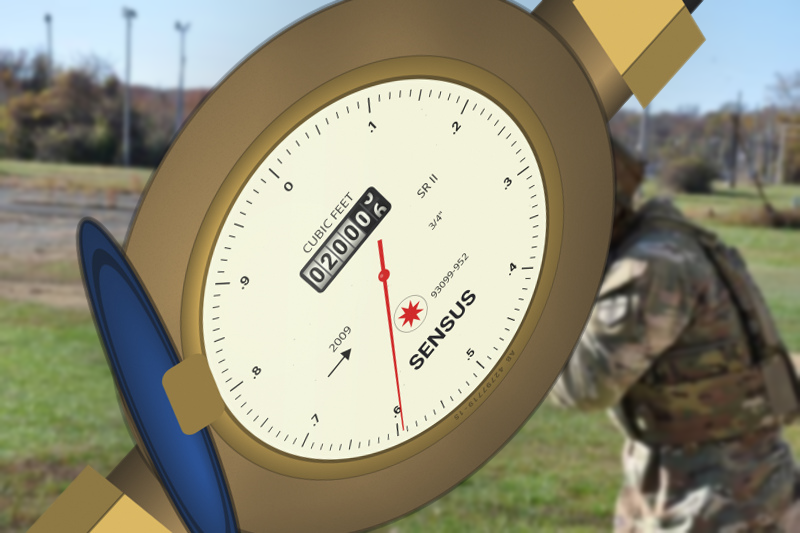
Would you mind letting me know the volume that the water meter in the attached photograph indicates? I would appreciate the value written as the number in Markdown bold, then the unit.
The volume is **20005.59** ft³
